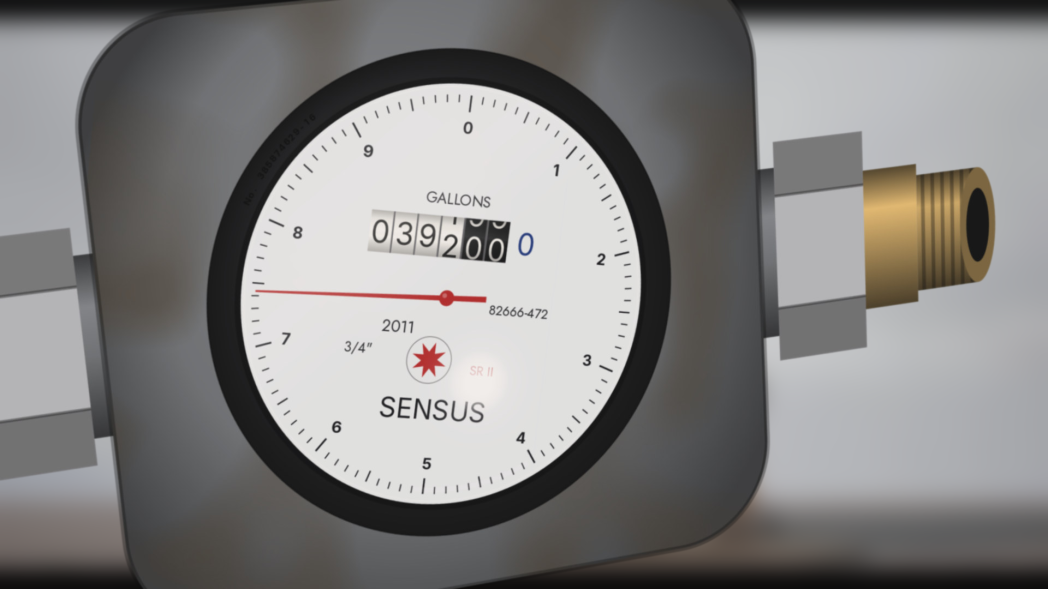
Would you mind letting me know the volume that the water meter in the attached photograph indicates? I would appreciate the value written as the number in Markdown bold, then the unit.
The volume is **391997.4** gal
